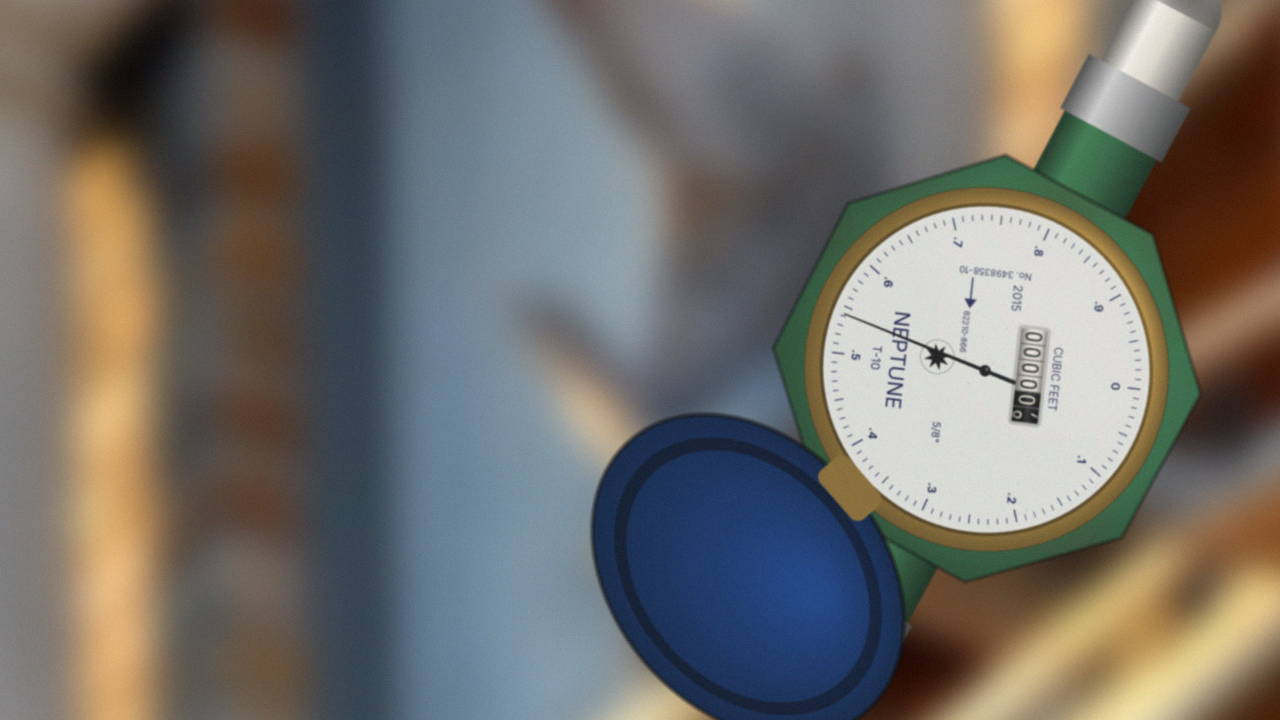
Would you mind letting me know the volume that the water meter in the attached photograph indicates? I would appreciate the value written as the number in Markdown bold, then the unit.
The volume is **7.54** ft³
